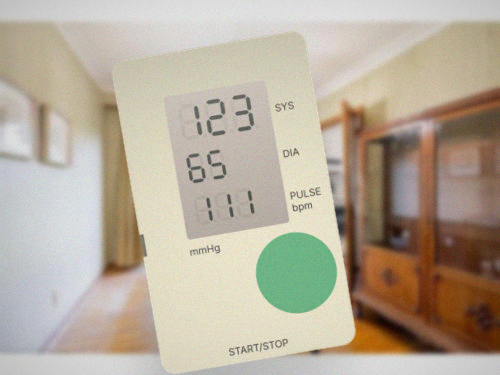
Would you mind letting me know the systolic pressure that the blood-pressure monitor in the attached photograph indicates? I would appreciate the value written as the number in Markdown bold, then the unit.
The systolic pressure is **123** mmHg
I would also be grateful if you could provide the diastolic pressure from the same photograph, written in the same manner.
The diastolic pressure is **65** mmHg
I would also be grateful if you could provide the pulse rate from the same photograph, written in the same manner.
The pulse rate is **111** bpm
